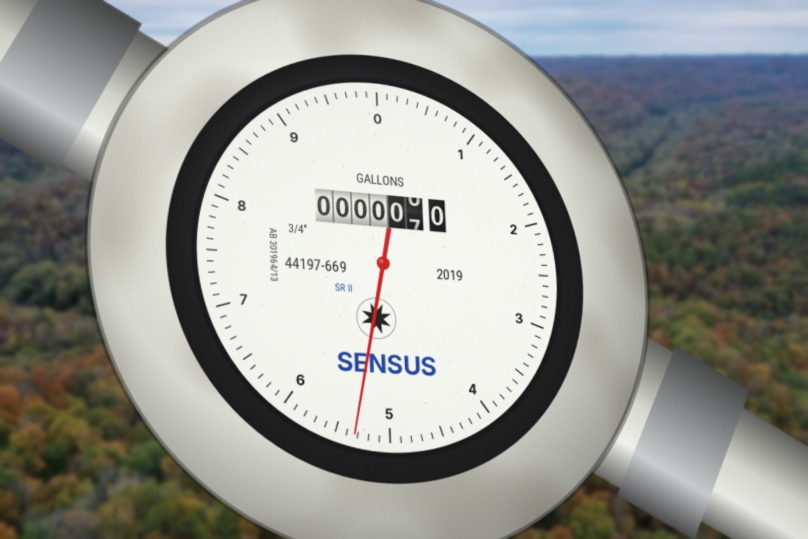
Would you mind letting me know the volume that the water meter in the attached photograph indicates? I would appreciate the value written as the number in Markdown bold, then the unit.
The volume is **65.3** gal
